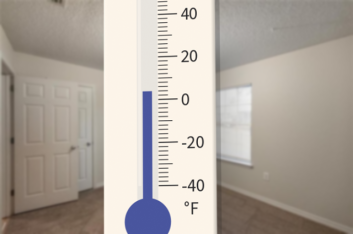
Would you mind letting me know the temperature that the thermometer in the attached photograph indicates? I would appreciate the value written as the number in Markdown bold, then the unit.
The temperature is **4** °F
